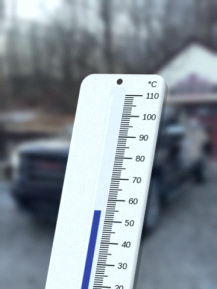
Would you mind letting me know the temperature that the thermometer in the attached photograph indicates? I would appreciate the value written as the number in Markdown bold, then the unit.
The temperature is **55** °C
